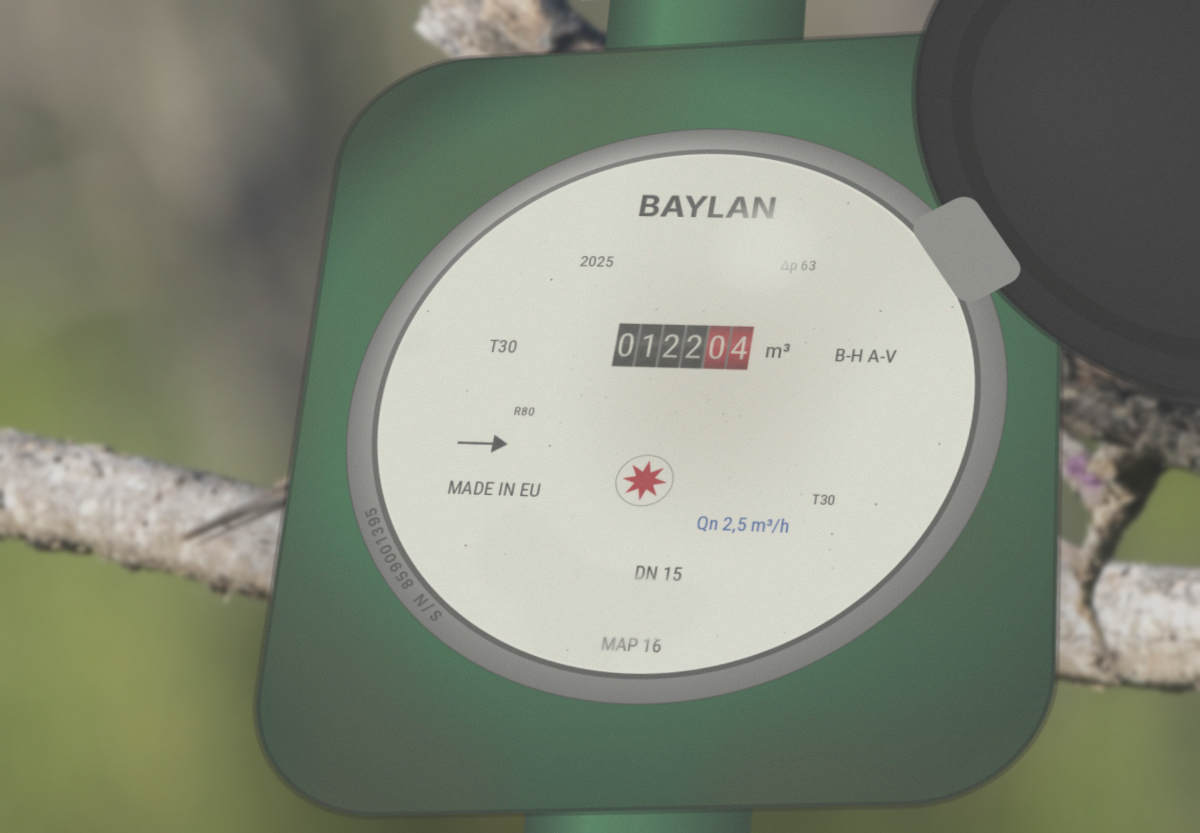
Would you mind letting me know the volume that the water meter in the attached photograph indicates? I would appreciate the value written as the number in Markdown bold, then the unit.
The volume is **122.04** m³
